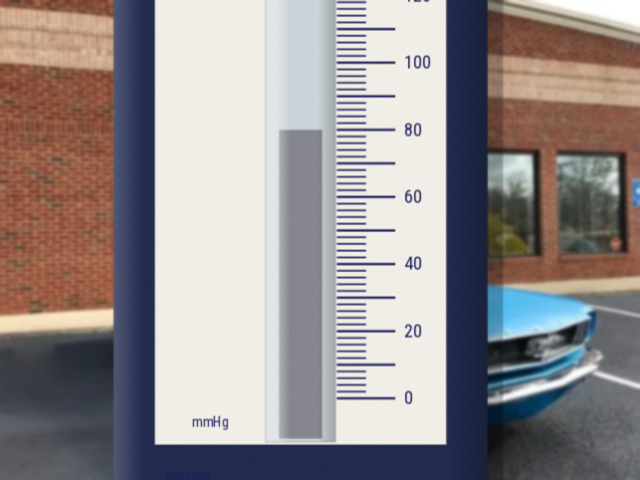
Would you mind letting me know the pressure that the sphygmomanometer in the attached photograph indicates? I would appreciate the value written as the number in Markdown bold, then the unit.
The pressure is **80** mmHg
